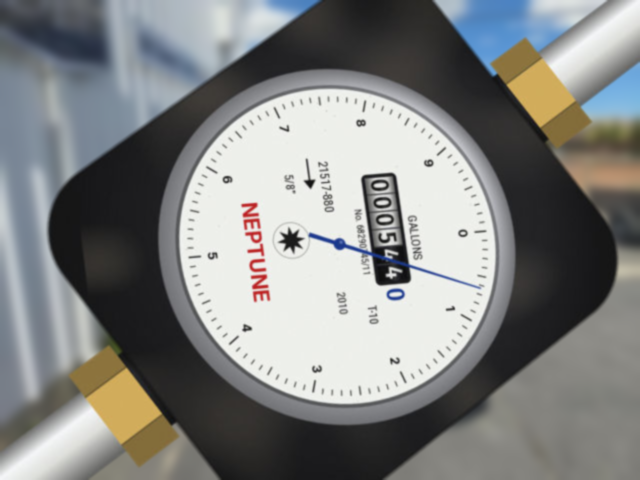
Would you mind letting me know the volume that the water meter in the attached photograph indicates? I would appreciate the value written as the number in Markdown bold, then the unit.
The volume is **5440.6** gal
